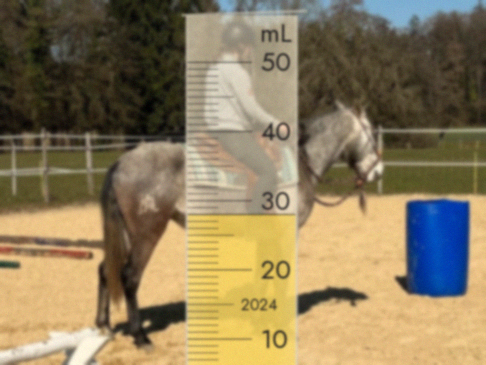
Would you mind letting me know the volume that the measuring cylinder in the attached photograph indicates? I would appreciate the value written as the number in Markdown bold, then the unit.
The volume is **28** mL
